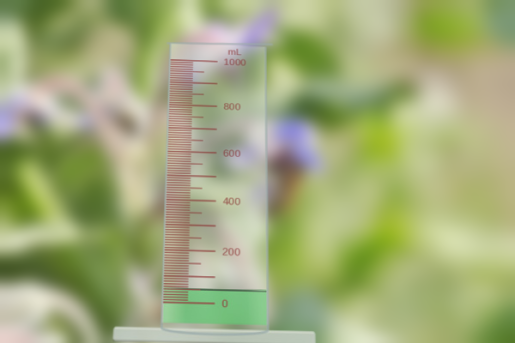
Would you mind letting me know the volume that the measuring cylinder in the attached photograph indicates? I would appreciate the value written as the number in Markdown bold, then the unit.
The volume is **50** mL
